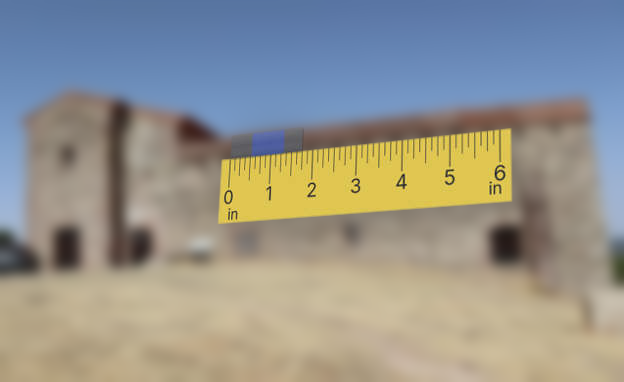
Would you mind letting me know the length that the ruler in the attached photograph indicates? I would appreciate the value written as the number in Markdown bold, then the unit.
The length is **1.75** in
